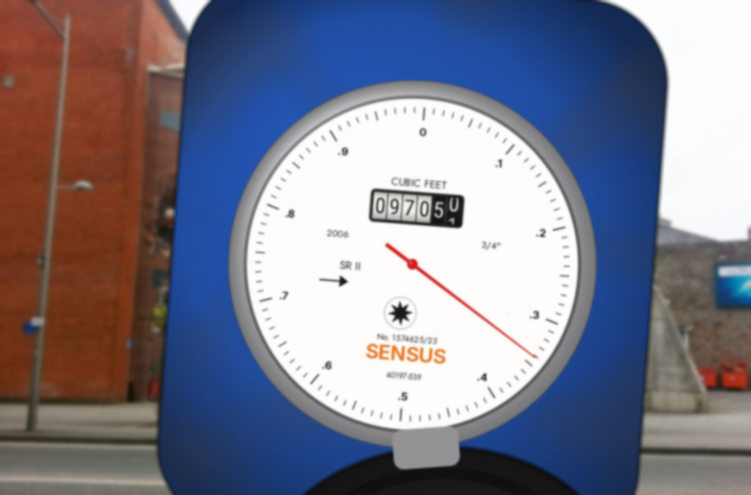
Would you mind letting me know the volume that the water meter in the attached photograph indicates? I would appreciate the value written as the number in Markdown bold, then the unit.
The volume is **97050.34** ft³
